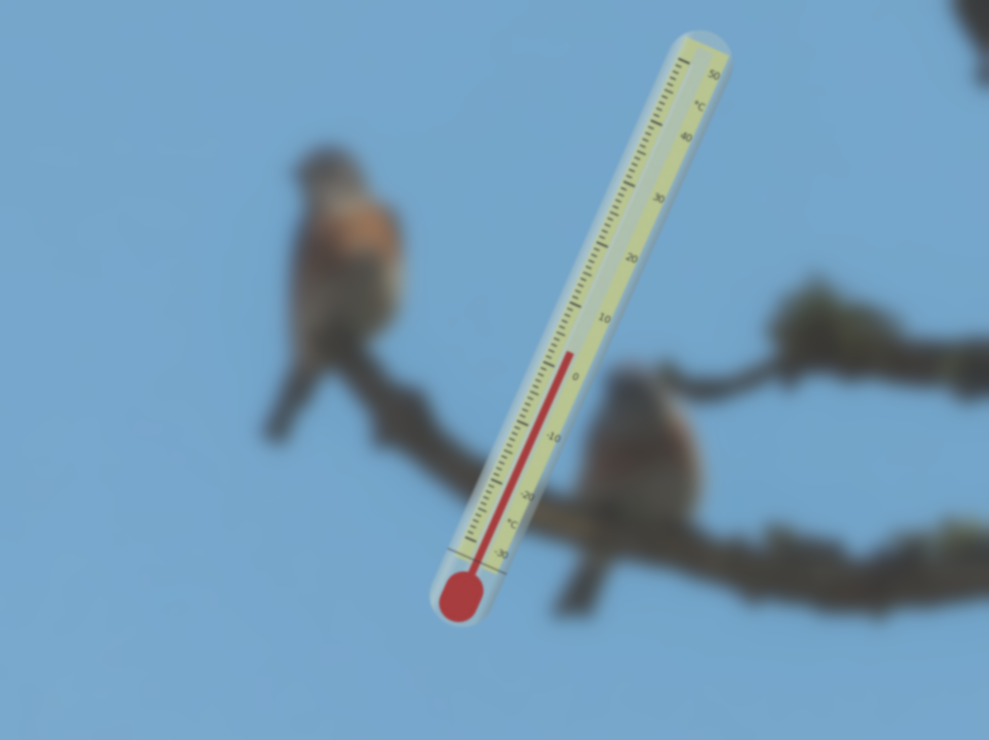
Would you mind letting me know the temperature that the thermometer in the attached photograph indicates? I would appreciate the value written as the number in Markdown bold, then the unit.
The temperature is **3** °C
